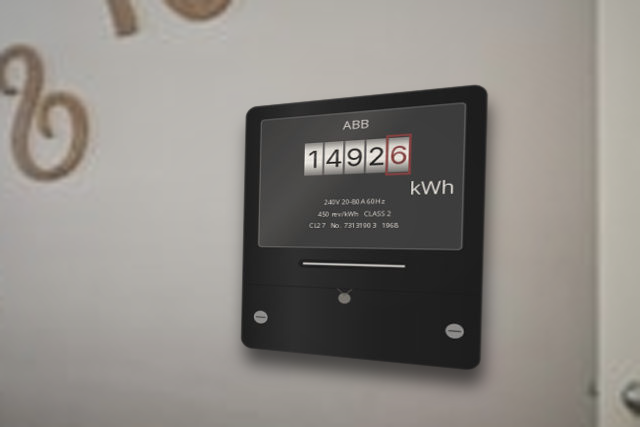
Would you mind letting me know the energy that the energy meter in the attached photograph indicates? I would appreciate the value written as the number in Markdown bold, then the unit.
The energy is **1492.6** kWh
